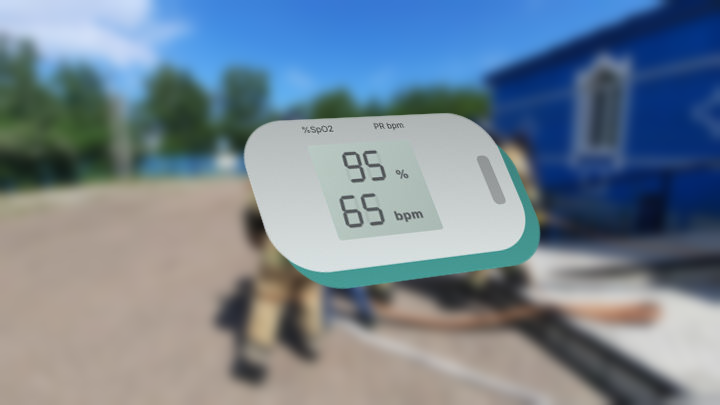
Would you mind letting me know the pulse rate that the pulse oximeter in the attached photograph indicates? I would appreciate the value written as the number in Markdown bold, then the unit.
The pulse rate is **65** bpm
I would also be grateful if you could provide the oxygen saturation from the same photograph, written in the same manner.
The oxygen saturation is **95** %
